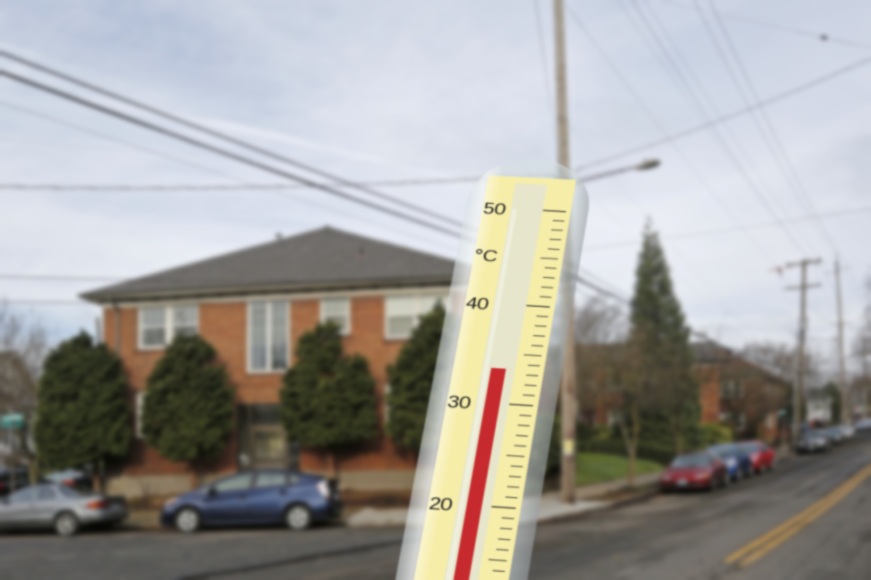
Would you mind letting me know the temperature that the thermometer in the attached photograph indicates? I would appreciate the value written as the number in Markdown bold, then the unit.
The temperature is **33.5** °C
